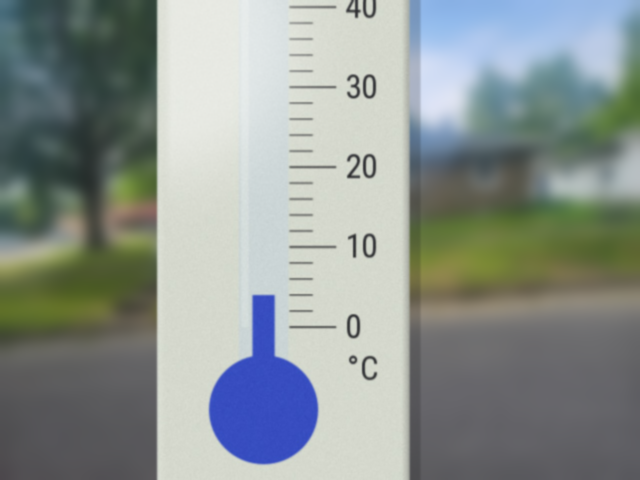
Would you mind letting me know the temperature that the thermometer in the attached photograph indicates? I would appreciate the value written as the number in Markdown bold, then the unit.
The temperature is **4** °C
